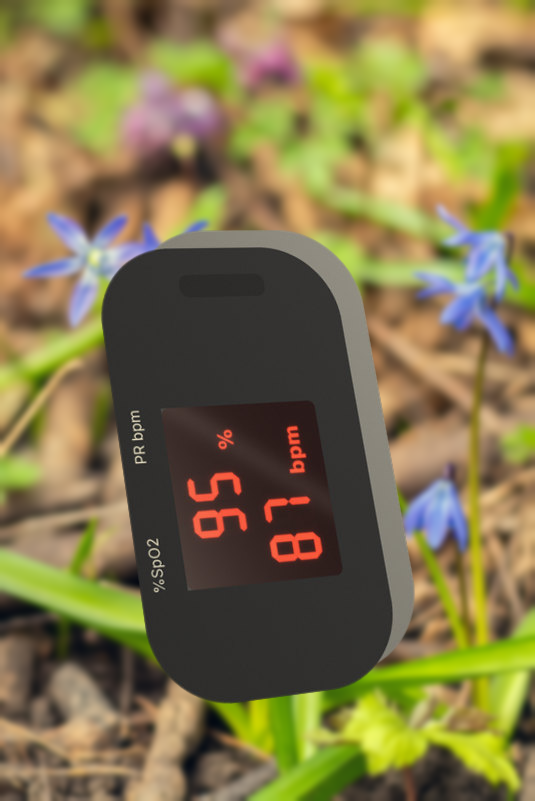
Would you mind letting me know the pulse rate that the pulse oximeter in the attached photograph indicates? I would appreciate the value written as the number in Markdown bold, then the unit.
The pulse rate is **87** bpm
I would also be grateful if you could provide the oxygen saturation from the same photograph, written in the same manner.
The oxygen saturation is **95** %
